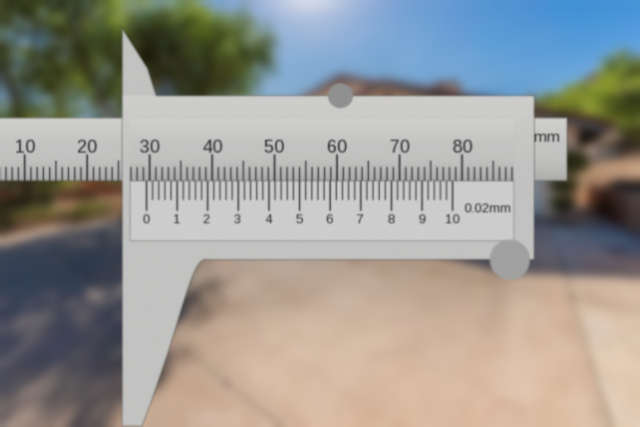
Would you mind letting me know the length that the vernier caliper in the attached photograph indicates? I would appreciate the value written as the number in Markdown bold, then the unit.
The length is **29.5** mm
